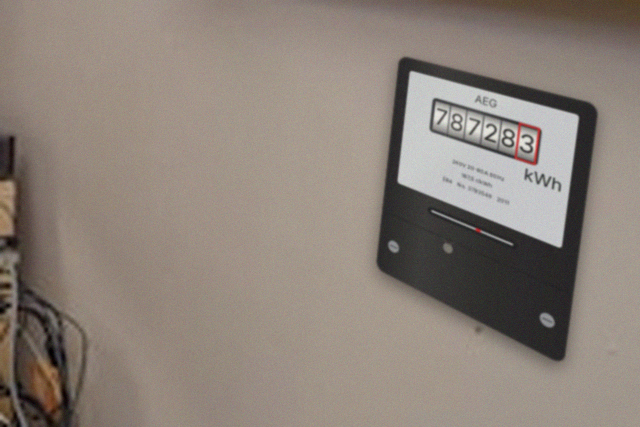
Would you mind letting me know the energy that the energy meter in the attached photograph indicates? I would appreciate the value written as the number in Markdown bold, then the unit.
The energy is **78728.3** kWh
